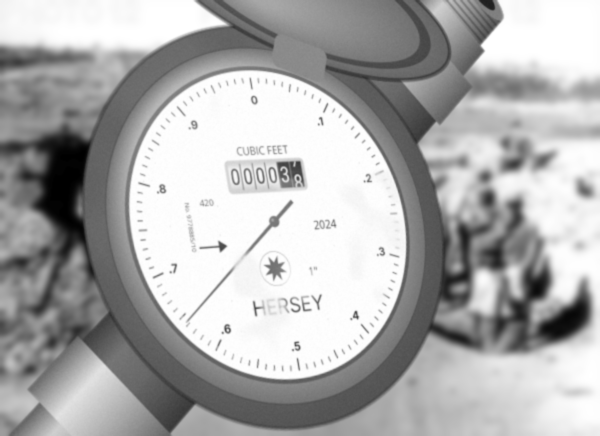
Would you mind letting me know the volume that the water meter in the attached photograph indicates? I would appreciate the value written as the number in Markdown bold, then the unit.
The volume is **37.64** ft³
